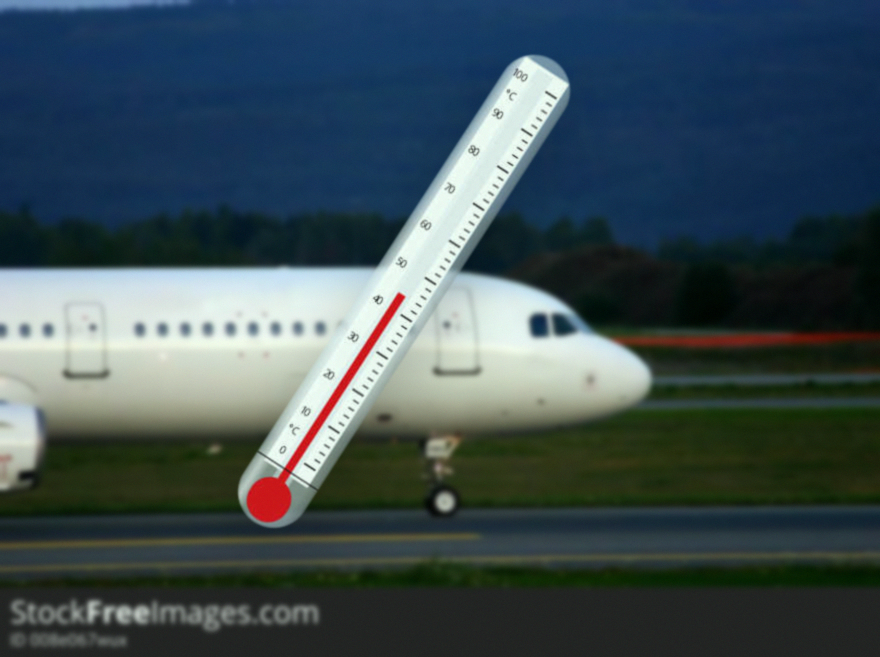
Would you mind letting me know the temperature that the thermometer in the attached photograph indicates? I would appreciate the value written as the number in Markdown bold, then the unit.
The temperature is **44** °C
